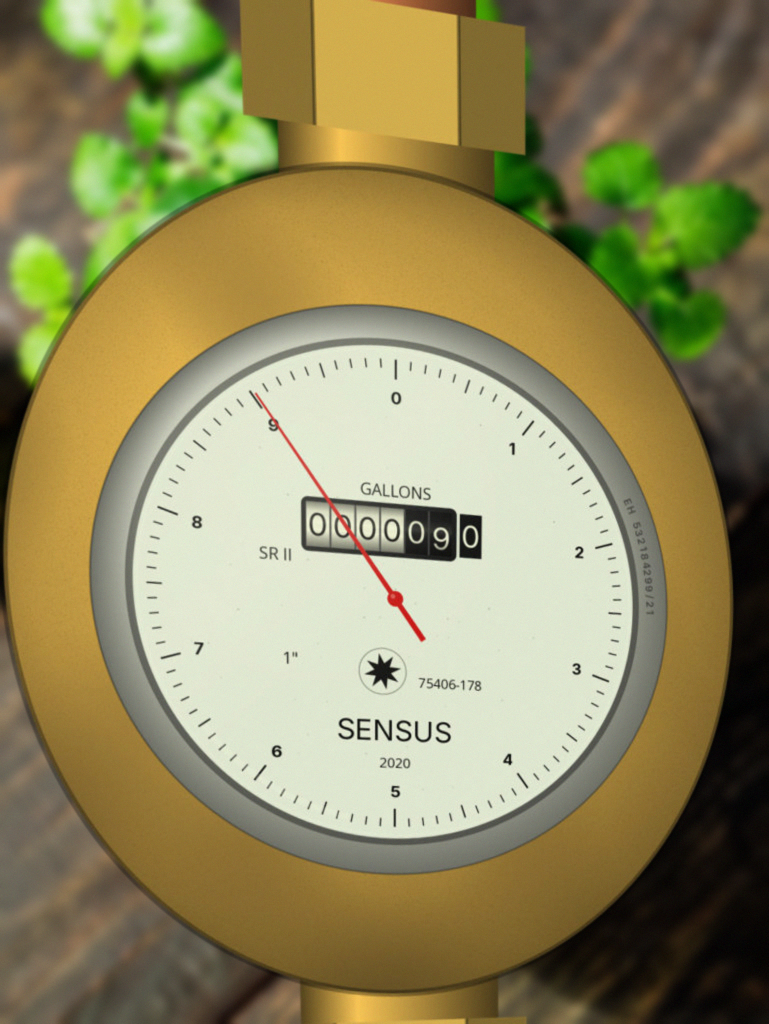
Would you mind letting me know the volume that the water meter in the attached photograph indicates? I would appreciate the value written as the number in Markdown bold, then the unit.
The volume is **89.0** gal
